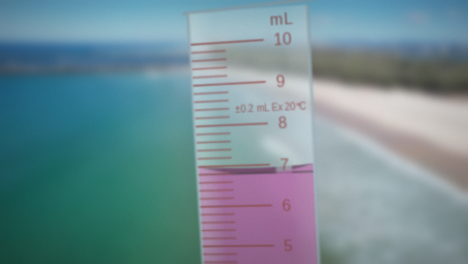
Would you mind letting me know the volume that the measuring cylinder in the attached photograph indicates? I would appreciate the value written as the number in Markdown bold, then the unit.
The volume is **6.8** mL
